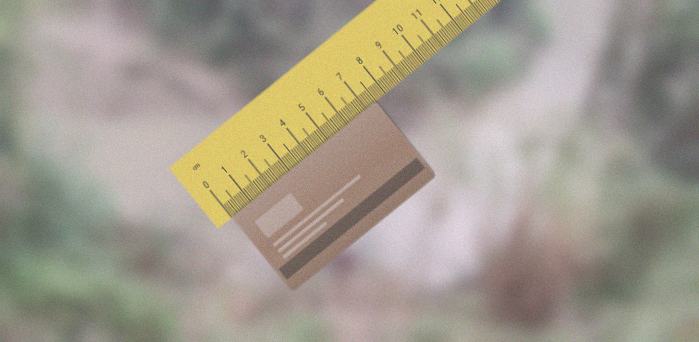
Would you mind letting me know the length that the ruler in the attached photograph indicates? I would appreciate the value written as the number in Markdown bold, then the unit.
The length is **7.5** cm
